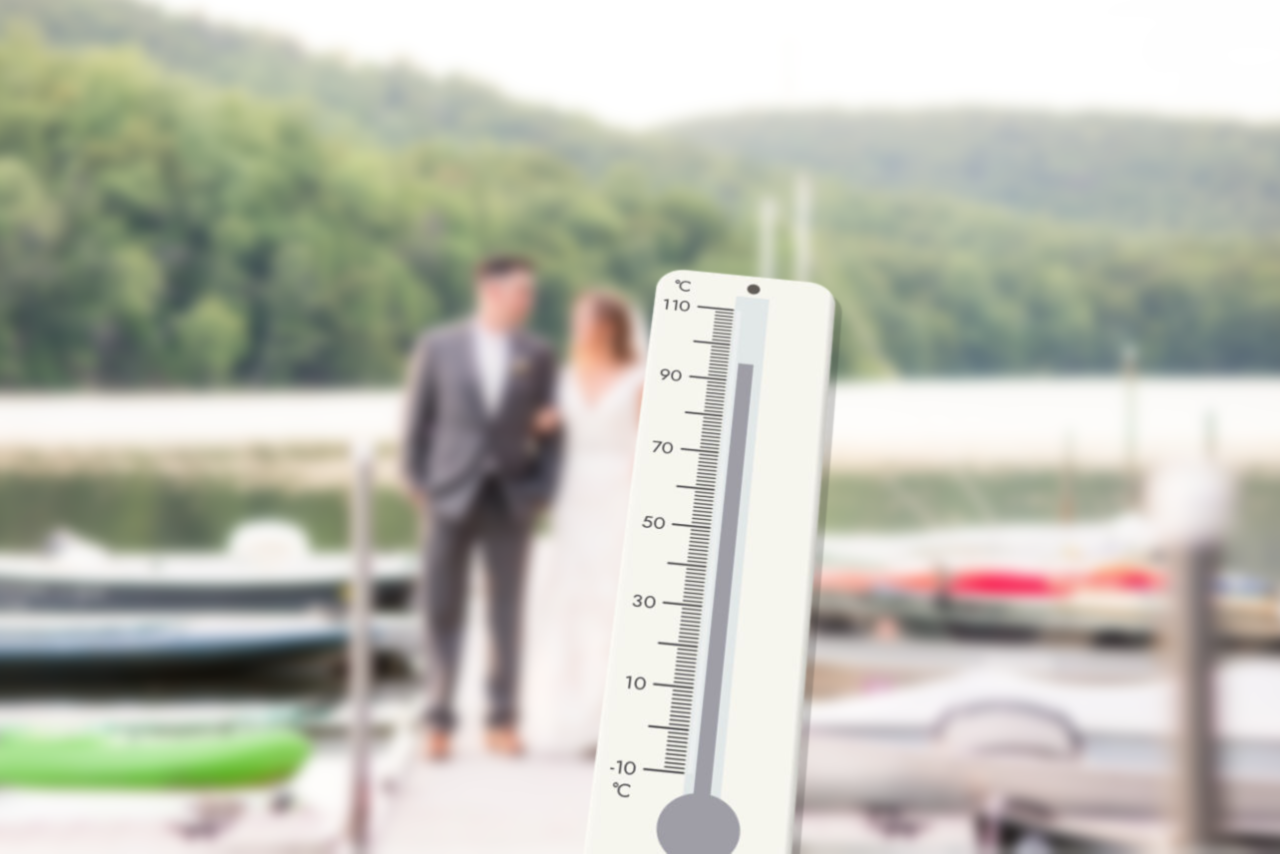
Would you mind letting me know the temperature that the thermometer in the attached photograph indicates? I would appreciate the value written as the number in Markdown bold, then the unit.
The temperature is **95** °C
